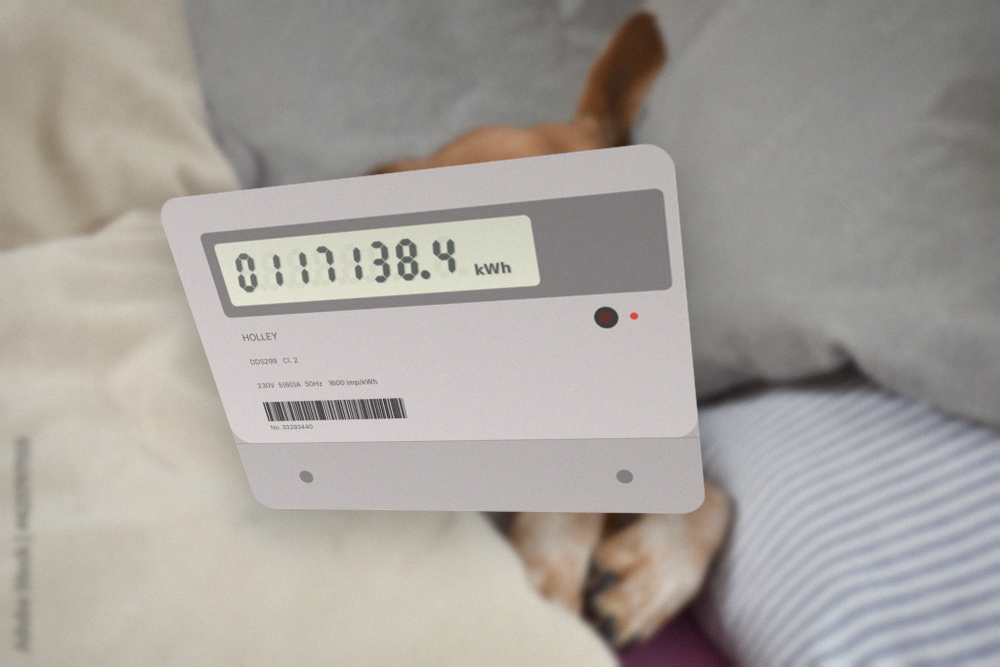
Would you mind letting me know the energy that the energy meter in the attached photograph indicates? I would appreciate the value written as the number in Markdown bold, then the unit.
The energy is **117138.4** kWh
